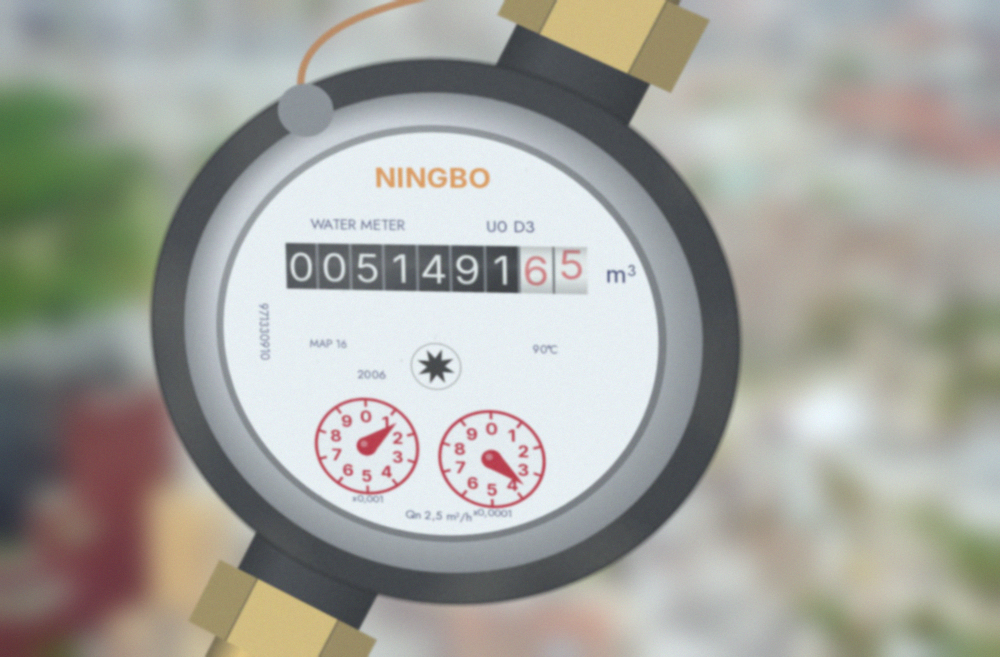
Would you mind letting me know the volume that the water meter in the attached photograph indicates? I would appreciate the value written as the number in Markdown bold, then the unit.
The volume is **51491.6513** m³
